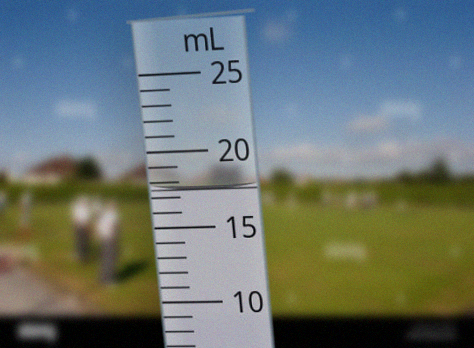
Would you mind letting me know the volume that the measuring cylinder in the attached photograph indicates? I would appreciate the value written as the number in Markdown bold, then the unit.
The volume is **17.5** mL
